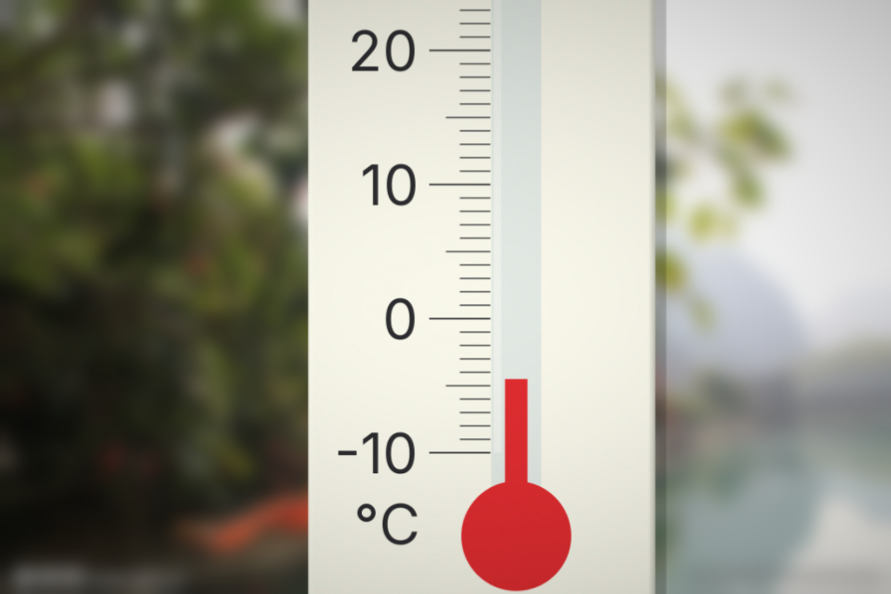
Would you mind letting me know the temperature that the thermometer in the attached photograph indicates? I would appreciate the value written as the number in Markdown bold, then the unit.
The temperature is **-4.5** °C
